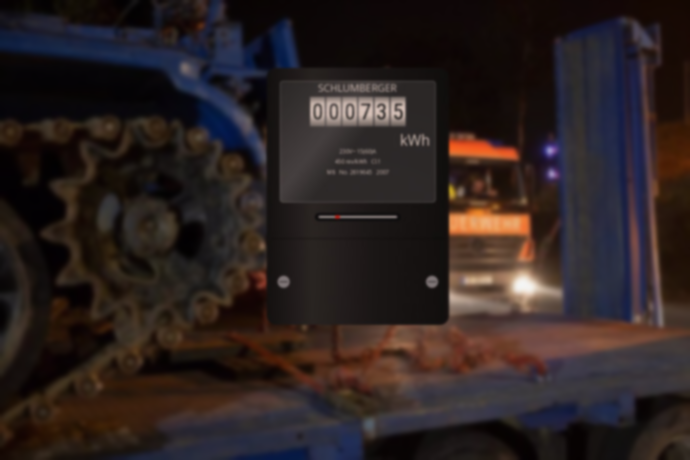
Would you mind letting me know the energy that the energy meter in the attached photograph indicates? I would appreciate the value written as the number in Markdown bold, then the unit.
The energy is **735** kWh
